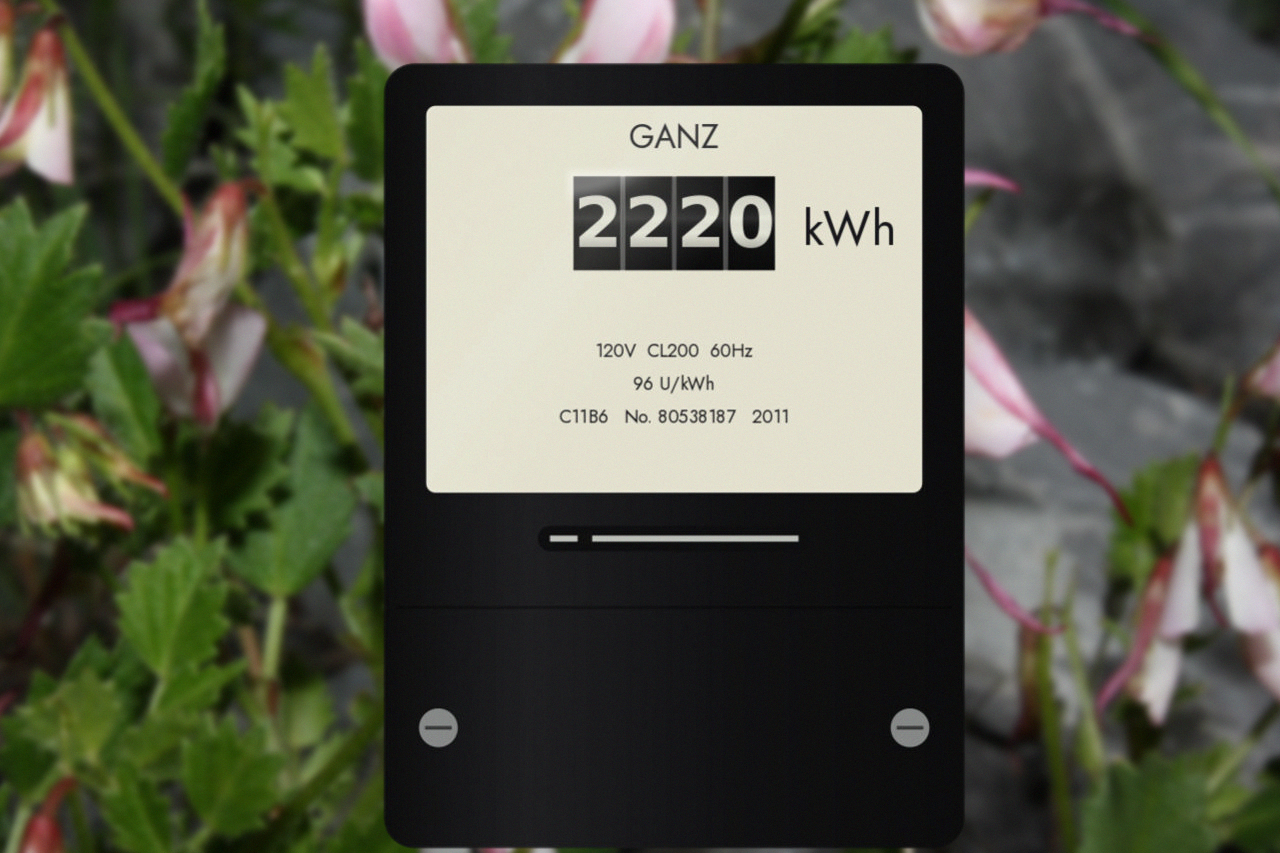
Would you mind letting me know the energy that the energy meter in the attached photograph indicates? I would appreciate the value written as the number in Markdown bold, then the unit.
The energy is **2220** kWh
